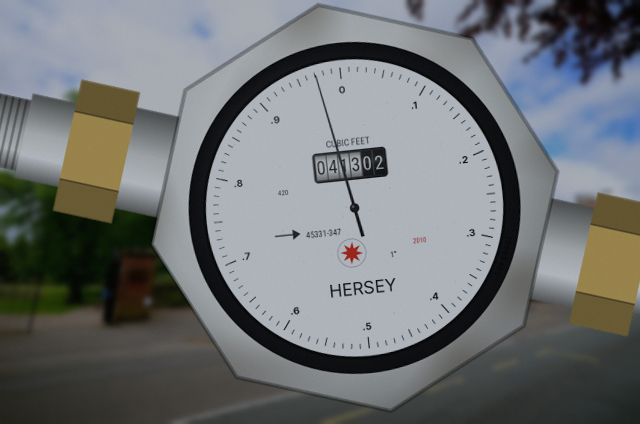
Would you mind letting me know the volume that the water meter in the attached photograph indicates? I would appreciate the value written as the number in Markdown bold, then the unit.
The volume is **41301.97** ft³
